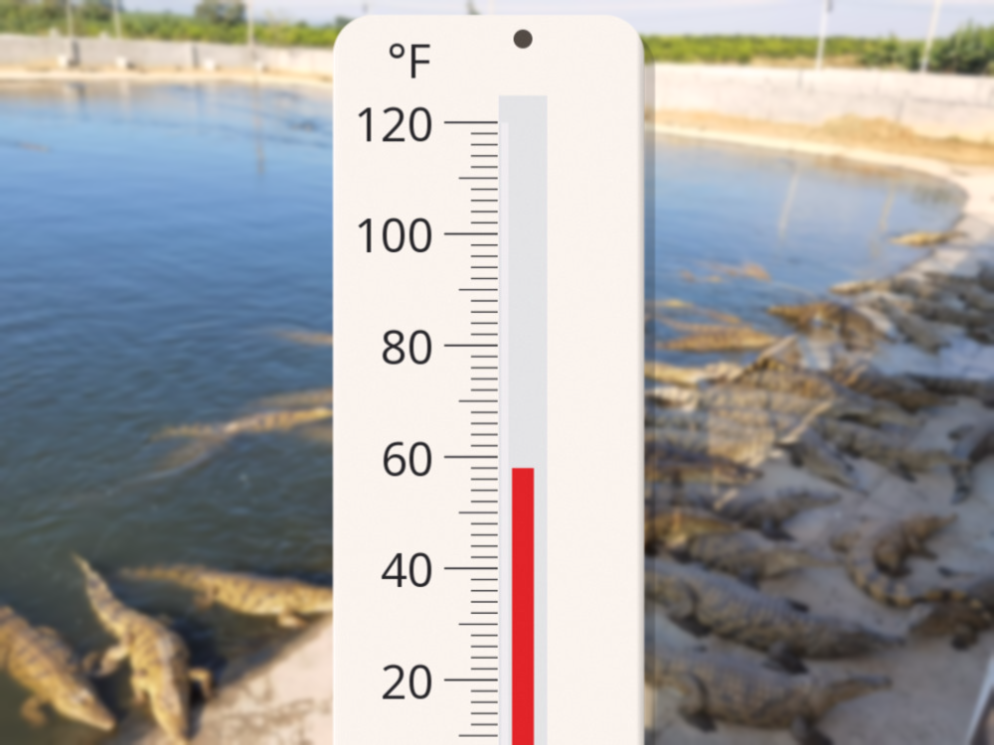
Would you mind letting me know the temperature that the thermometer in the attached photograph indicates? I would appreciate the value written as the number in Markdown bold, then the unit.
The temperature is **58** °F
